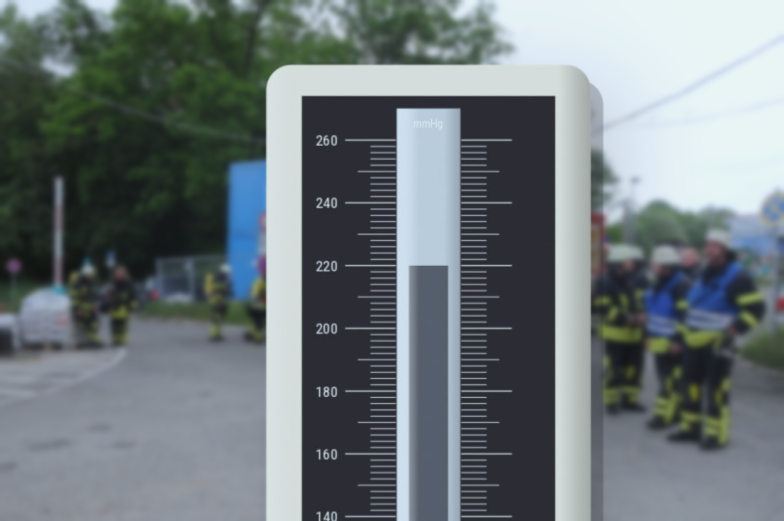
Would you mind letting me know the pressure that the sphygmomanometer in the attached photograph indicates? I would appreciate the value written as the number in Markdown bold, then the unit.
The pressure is **220** mmHg
